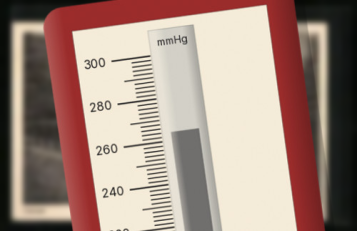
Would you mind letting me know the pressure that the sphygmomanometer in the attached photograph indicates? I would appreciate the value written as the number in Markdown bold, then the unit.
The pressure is **264** mmHg
